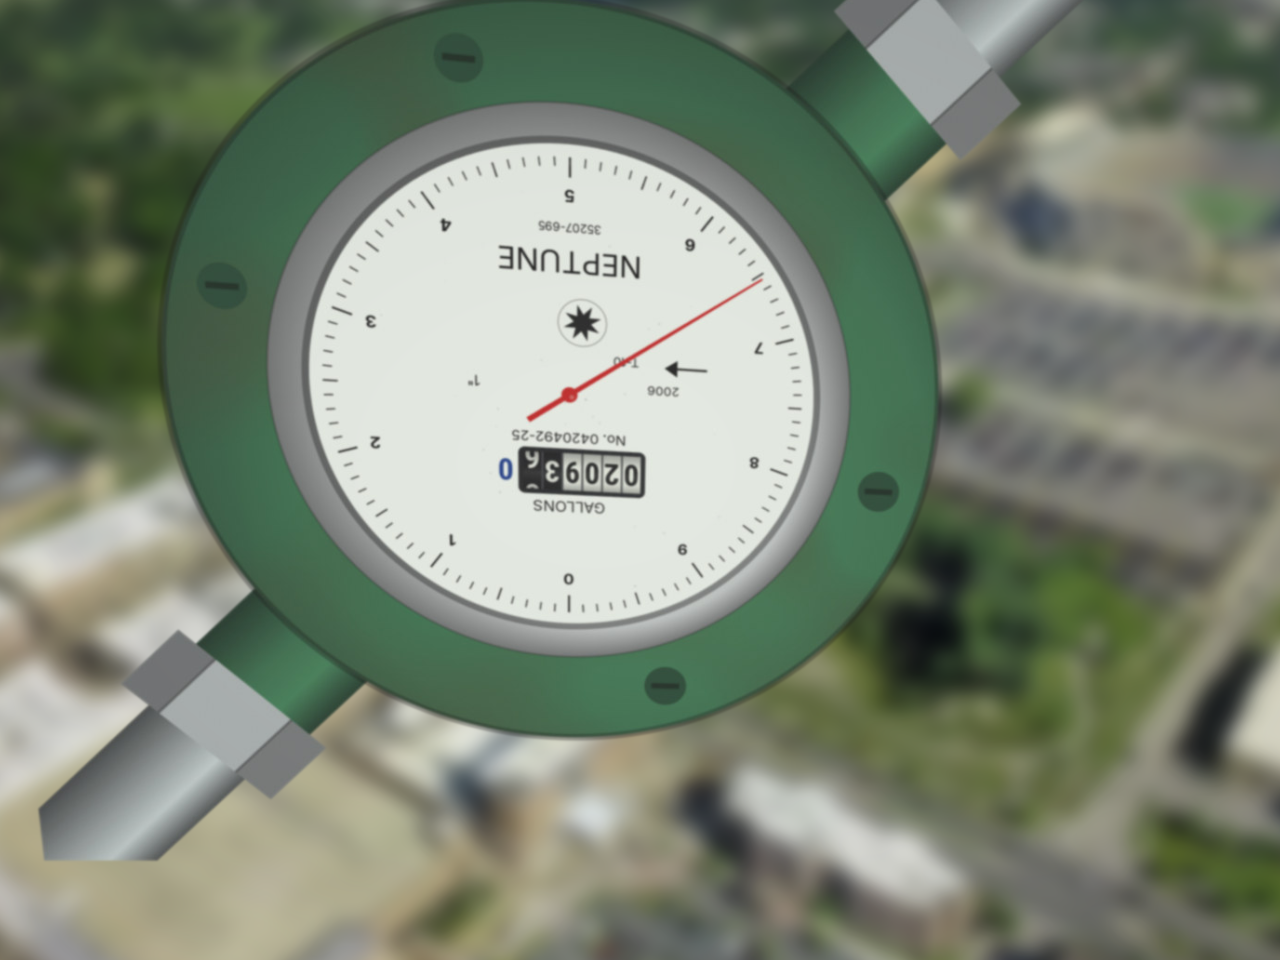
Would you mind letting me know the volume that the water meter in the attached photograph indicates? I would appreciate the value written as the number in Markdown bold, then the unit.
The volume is **209356.5** gal
